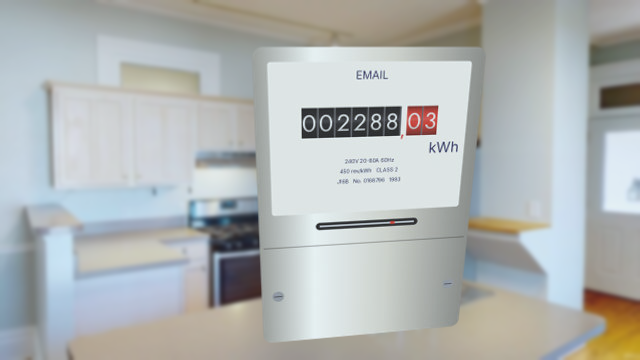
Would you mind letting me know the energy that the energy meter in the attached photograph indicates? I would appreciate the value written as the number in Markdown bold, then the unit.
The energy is **2288.03** kWh
